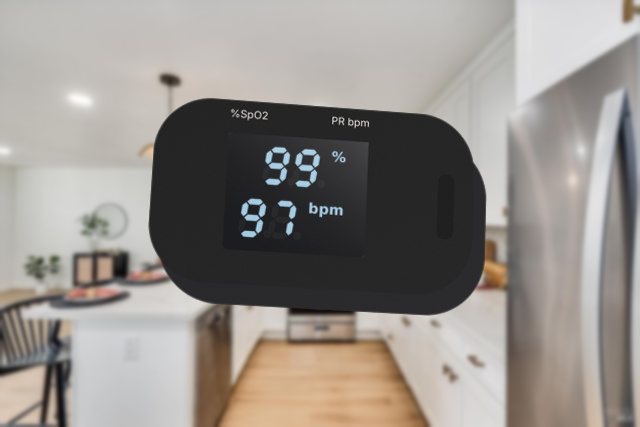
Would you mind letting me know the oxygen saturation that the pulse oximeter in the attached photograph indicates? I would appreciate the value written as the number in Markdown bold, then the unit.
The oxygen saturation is **99** %
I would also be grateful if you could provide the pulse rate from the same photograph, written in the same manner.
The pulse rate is **97** bpm
